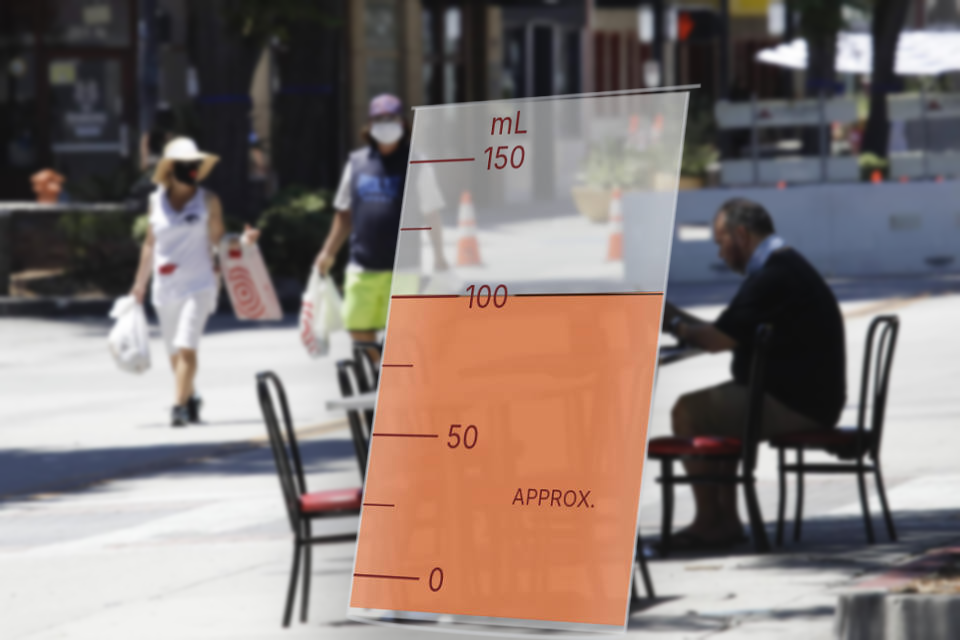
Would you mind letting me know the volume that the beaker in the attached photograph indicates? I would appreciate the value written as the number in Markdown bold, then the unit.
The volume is **100** mL
